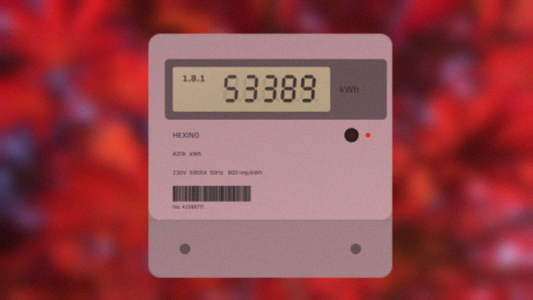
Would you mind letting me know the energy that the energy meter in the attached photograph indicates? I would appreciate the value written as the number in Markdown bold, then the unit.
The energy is **53389** kWh
